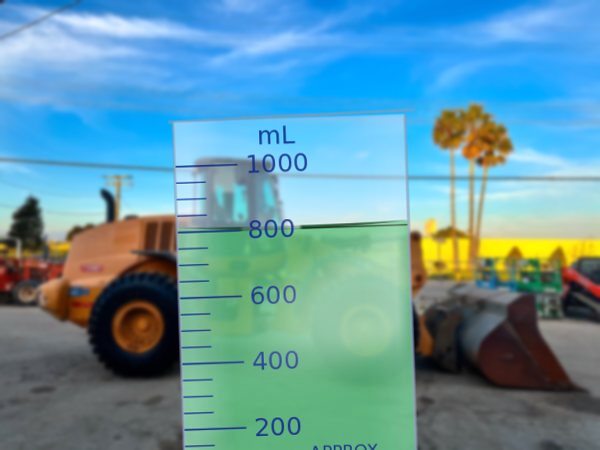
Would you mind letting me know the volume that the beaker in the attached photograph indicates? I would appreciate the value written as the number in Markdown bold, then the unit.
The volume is **800** mL
